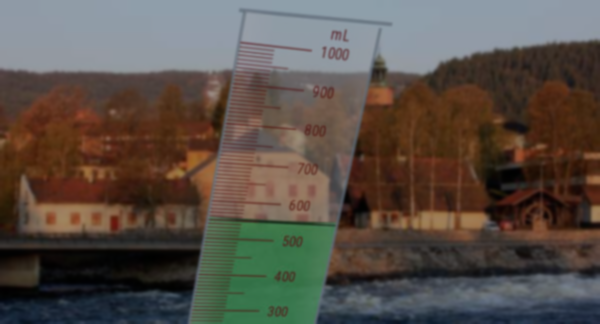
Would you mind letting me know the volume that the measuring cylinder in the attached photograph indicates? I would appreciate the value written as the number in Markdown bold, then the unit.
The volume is **550** mL
